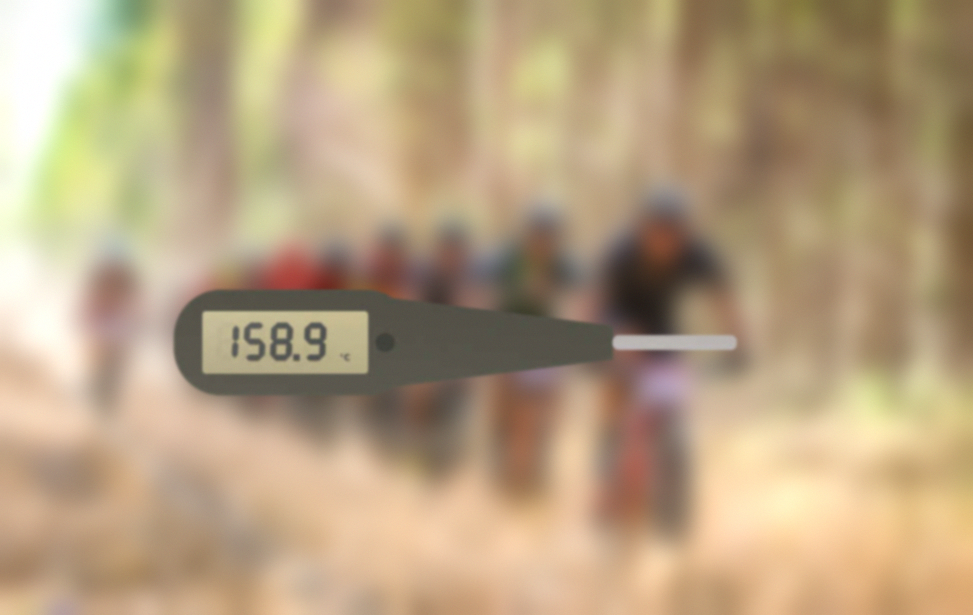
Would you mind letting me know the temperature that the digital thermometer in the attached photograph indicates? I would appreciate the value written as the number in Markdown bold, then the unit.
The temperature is **158.9** °C
